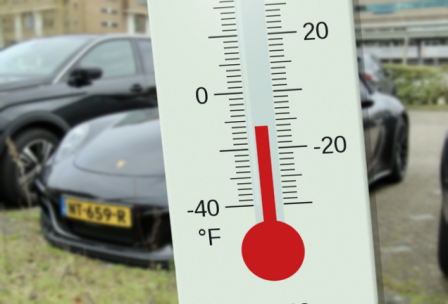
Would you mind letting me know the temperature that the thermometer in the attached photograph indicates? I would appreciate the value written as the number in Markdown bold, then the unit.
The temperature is **-12** °F
